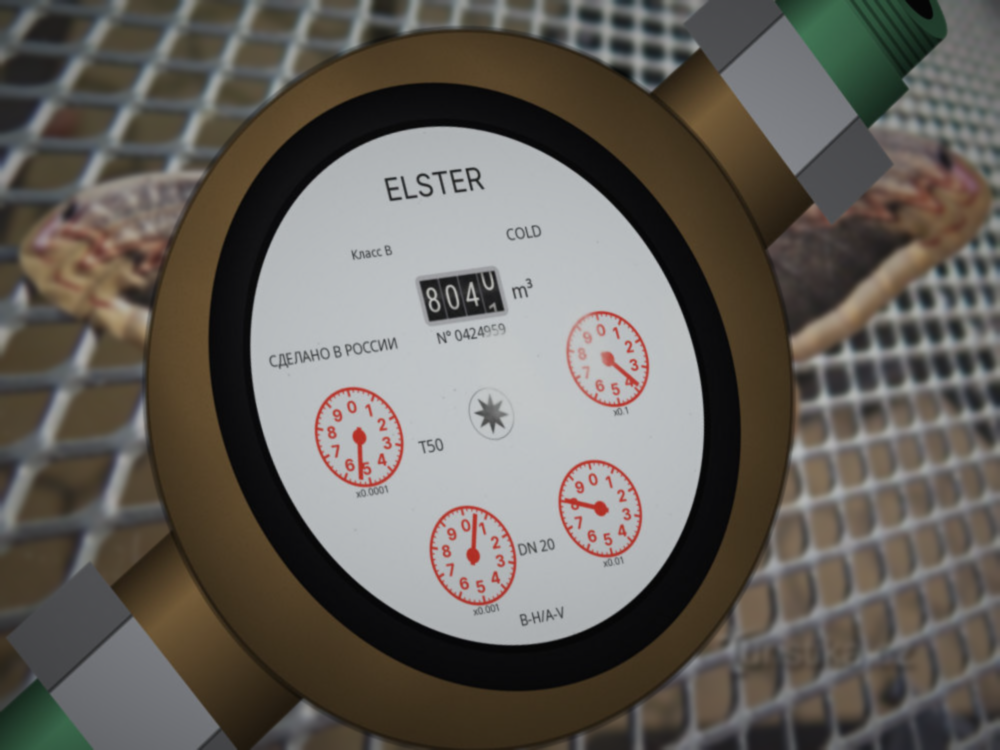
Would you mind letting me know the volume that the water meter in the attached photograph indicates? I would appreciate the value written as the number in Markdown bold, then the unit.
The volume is **8040.3805** m³
